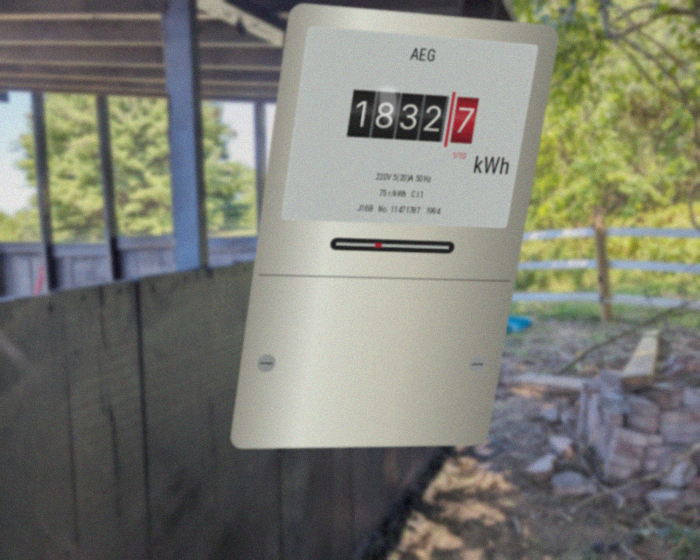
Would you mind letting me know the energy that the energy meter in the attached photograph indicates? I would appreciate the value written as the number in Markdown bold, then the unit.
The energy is **1832.7** kWh
